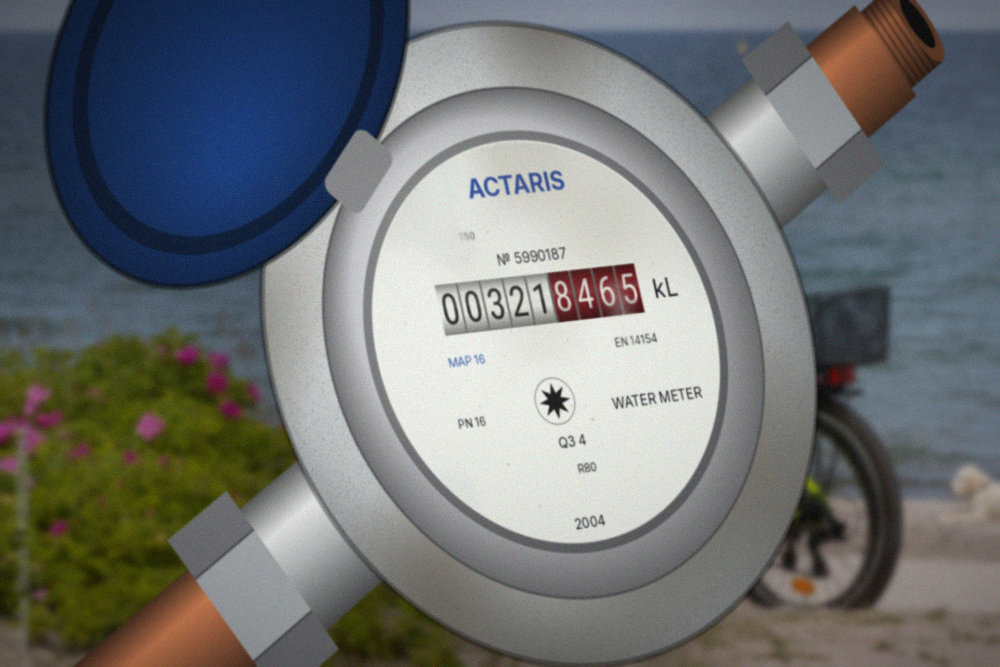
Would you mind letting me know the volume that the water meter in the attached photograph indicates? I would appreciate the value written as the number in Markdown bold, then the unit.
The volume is **321.8465** kL
